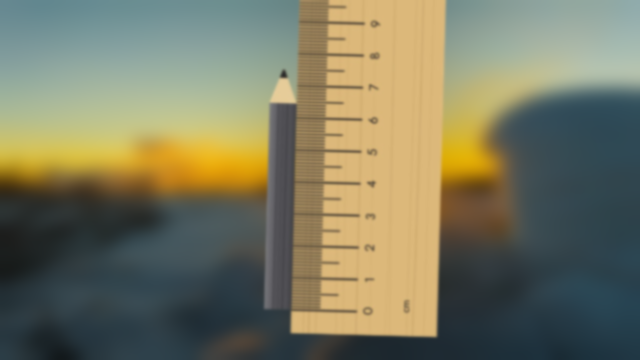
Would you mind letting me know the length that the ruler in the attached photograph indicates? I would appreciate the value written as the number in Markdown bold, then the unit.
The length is **7.5** cm
